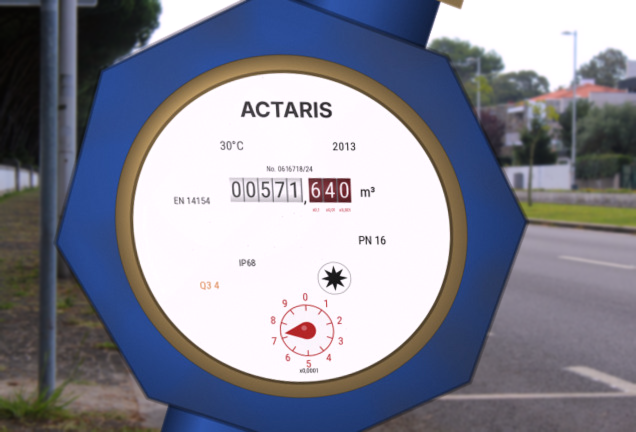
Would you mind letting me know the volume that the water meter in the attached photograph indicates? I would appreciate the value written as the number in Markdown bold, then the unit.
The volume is **571.6407** m³
